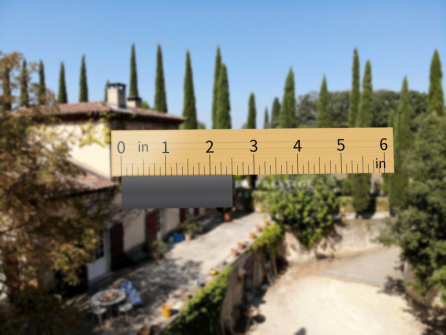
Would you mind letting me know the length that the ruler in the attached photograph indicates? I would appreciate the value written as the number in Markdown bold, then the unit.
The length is **2.5** in
